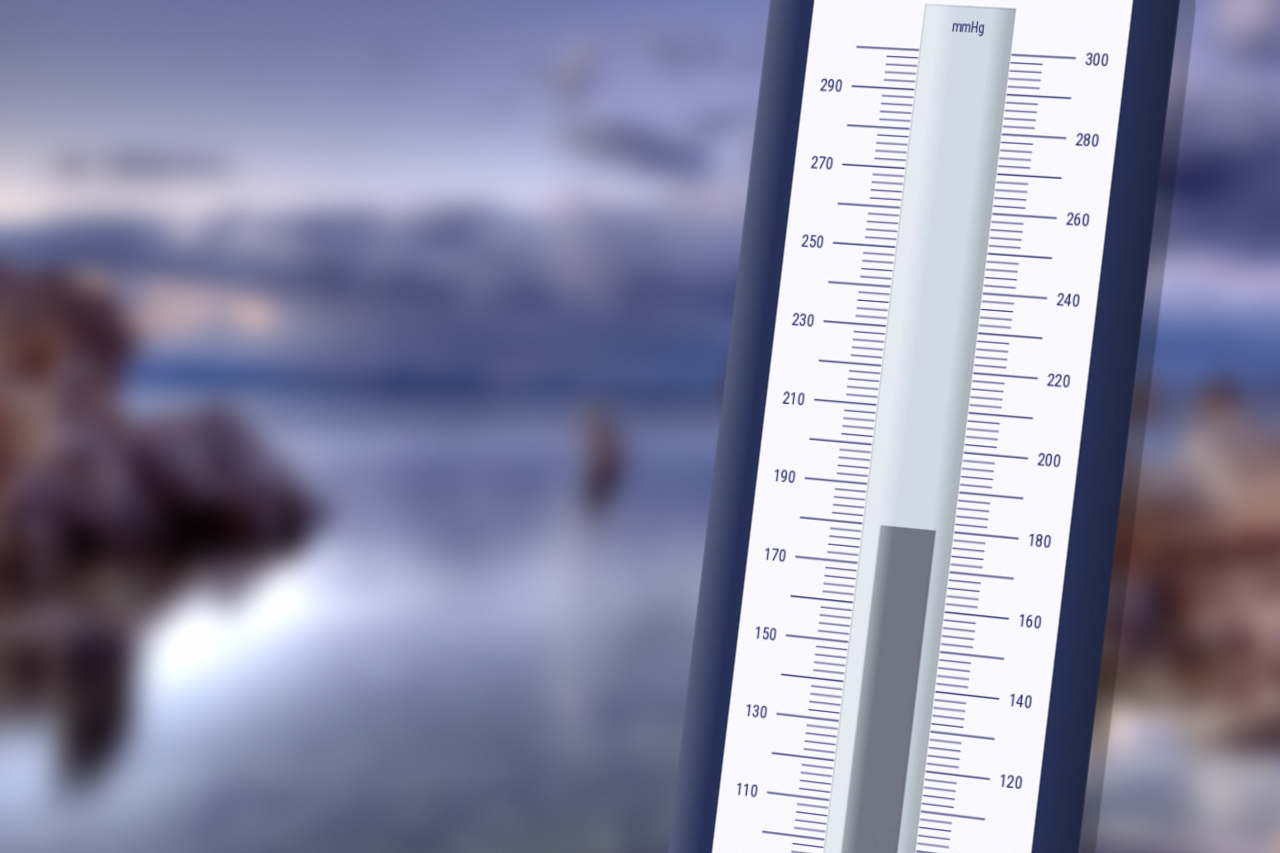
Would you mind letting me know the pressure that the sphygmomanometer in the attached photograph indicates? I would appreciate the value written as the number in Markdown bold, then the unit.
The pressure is **180** mmHg
